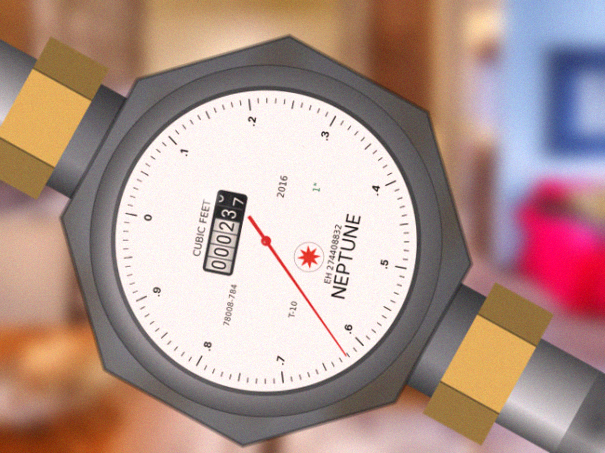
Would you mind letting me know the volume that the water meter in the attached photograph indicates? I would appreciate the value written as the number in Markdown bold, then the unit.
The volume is **236.62** ft³
